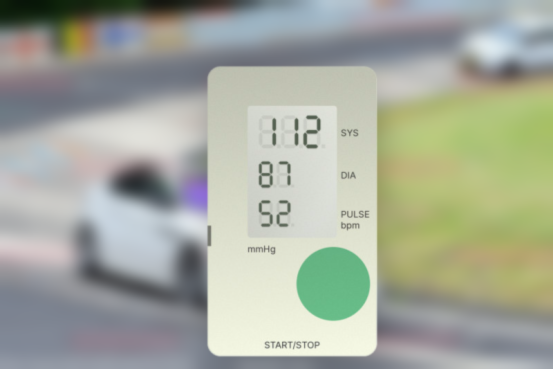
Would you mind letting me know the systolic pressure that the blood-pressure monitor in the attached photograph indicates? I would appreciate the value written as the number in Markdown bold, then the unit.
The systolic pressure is **112** mmHg
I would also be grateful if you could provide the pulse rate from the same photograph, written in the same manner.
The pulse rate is **52** bpm
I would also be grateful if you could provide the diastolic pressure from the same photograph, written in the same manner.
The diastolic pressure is **87** mmHg
